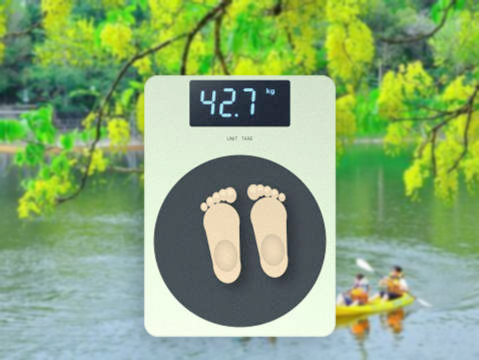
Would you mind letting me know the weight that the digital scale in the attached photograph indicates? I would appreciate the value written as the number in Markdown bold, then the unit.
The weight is **42.7** kg
